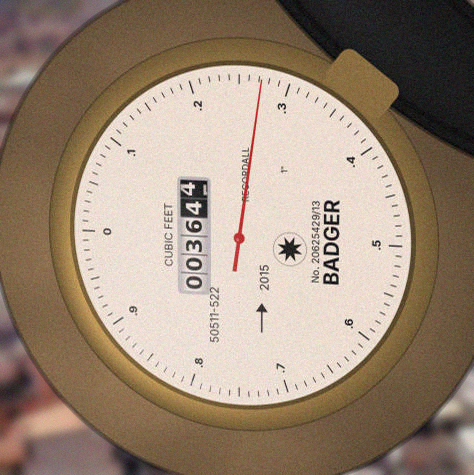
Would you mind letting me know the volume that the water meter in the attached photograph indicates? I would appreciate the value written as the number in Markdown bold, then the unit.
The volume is **3644.27** ft³
